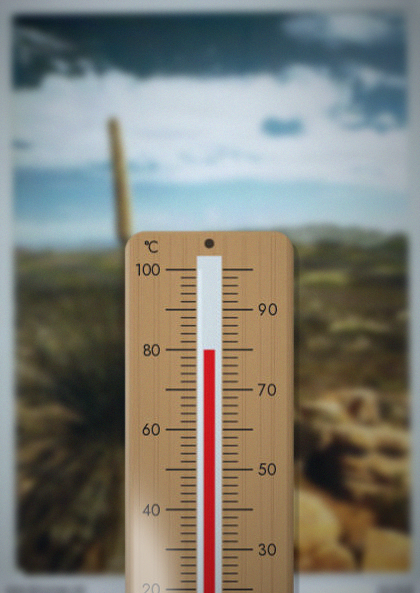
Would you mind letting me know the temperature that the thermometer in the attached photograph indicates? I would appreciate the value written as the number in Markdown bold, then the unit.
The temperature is **80** °C
